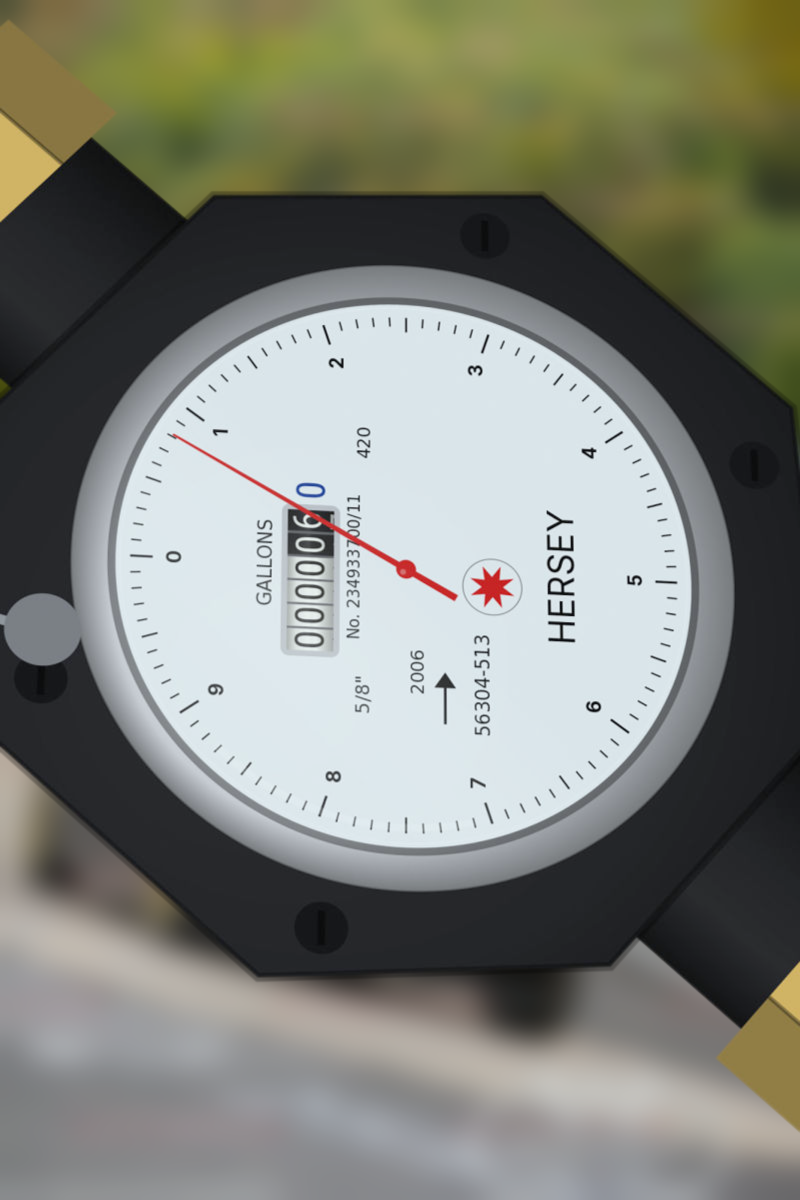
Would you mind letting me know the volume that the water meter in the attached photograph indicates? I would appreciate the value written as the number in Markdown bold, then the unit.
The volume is **60.8** gal
